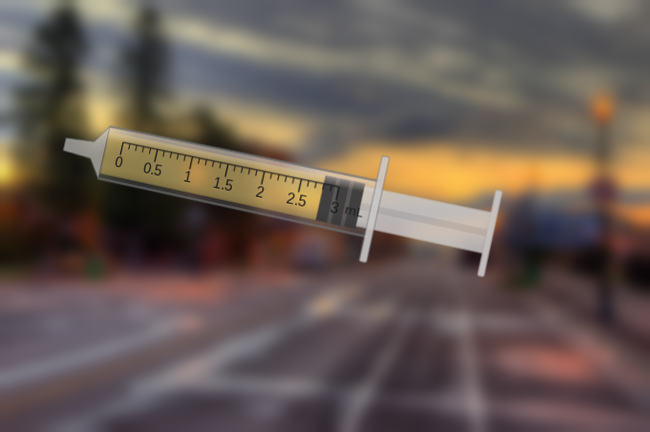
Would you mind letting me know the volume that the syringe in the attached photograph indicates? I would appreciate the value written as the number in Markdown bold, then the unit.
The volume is **2.8** mL
